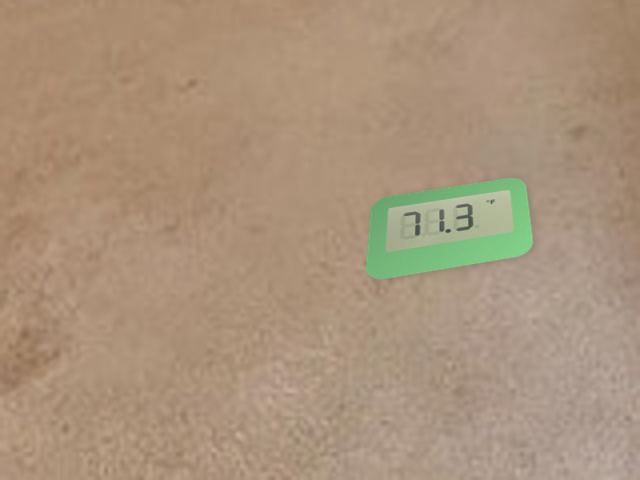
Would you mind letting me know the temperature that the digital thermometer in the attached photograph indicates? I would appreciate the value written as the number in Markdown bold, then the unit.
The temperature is **71.3** °F
